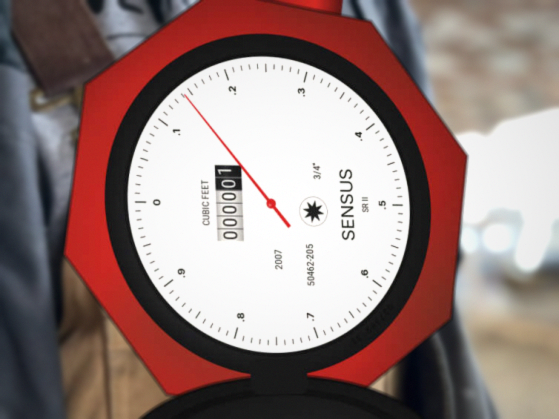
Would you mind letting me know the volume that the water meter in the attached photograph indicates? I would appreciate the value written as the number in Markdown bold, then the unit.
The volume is **1.14** ft³
